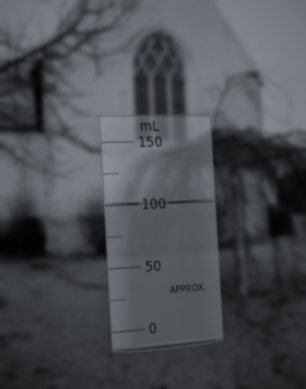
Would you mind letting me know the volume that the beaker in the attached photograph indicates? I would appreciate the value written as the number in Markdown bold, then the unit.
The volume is **100** mL
